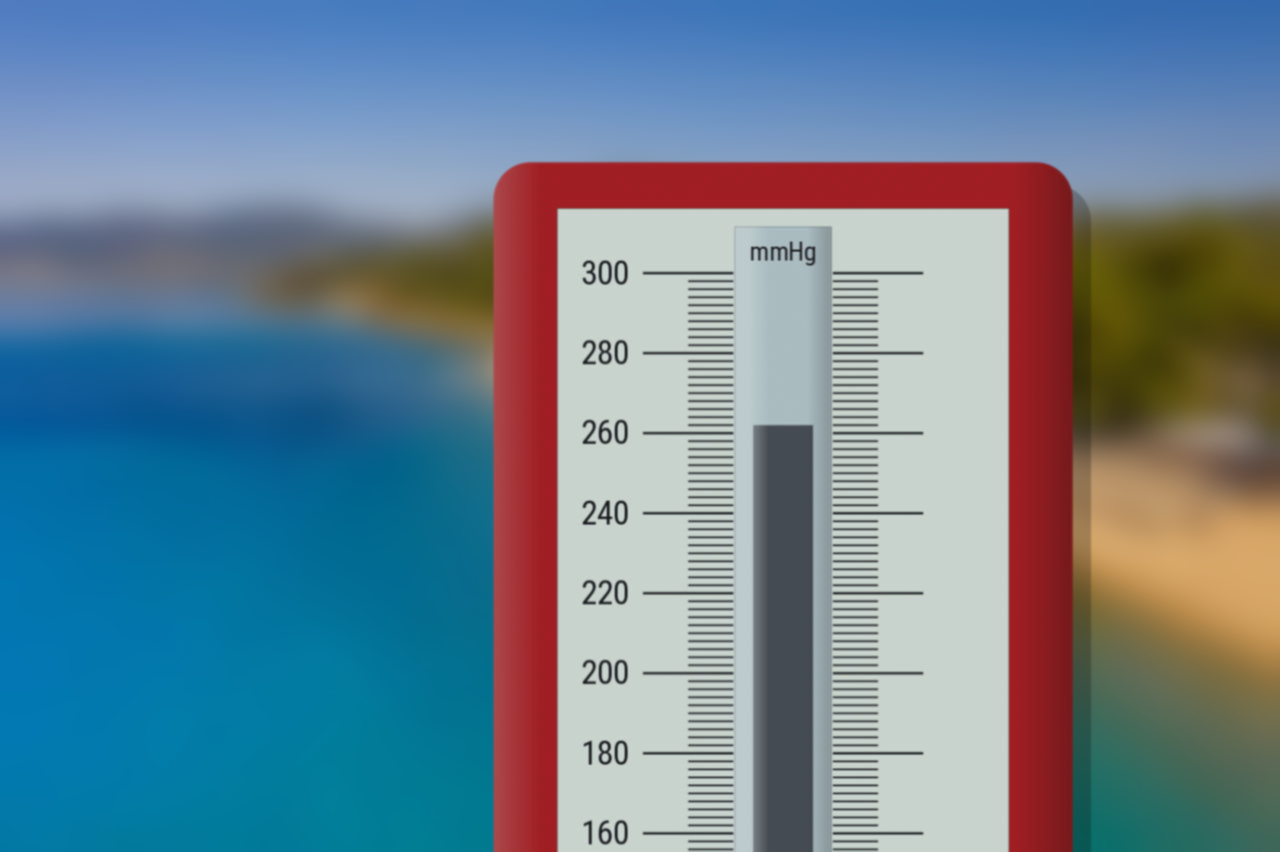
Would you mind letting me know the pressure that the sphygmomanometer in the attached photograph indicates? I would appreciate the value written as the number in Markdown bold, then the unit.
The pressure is **262** mmHg
